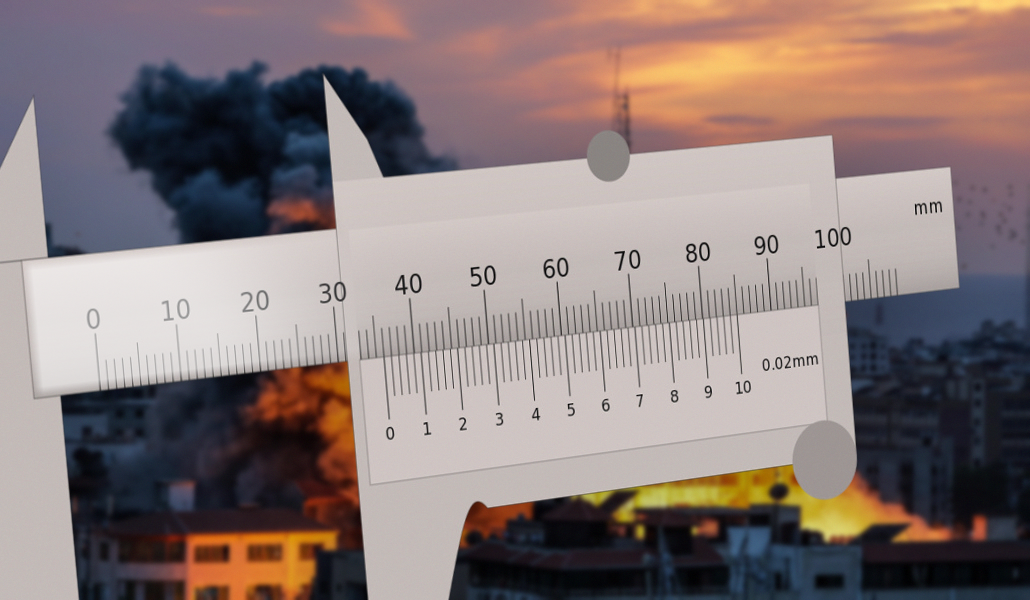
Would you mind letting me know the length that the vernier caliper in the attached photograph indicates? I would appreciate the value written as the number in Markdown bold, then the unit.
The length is **36.0** mm
